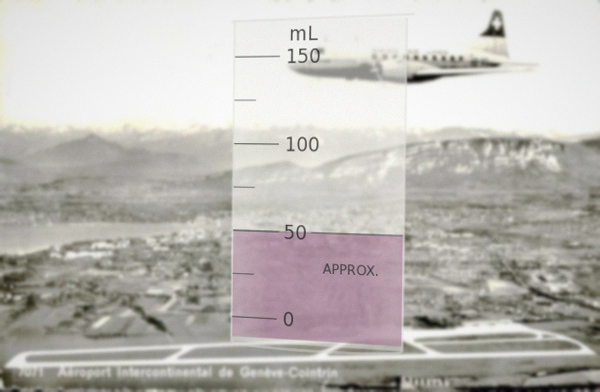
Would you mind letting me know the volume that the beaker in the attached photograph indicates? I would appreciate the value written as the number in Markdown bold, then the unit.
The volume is **50** mL
